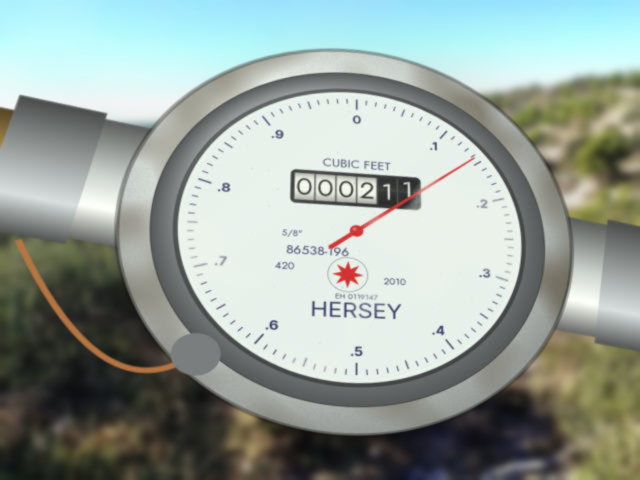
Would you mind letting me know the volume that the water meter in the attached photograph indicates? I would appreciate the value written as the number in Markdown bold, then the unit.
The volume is **211.14** ft³
